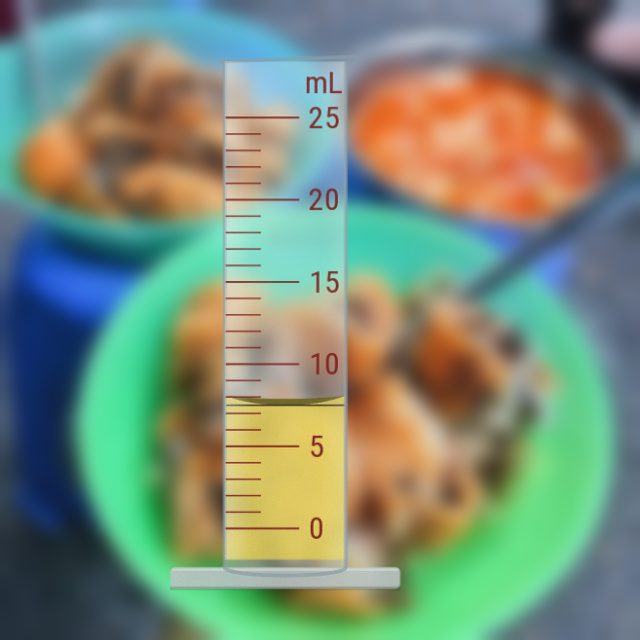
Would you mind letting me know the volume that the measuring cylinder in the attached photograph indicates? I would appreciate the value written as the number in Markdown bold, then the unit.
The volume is **7.5** mL
